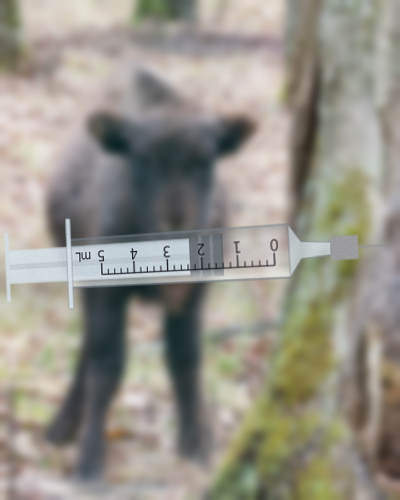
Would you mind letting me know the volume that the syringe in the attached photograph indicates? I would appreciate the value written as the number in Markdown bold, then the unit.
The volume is **1.4** mL
